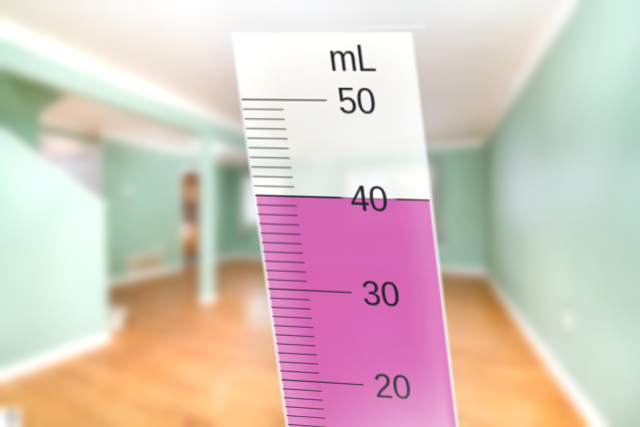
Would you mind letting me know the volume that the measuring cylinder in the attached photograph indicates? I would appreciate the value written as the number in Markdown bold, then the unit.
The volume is **40** mL
